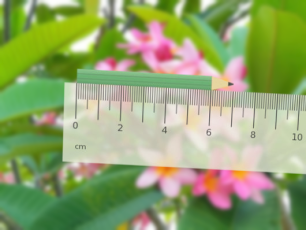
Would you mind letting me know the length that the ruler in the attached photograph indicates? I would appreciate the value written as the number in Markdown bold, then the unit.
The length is **7** cm
